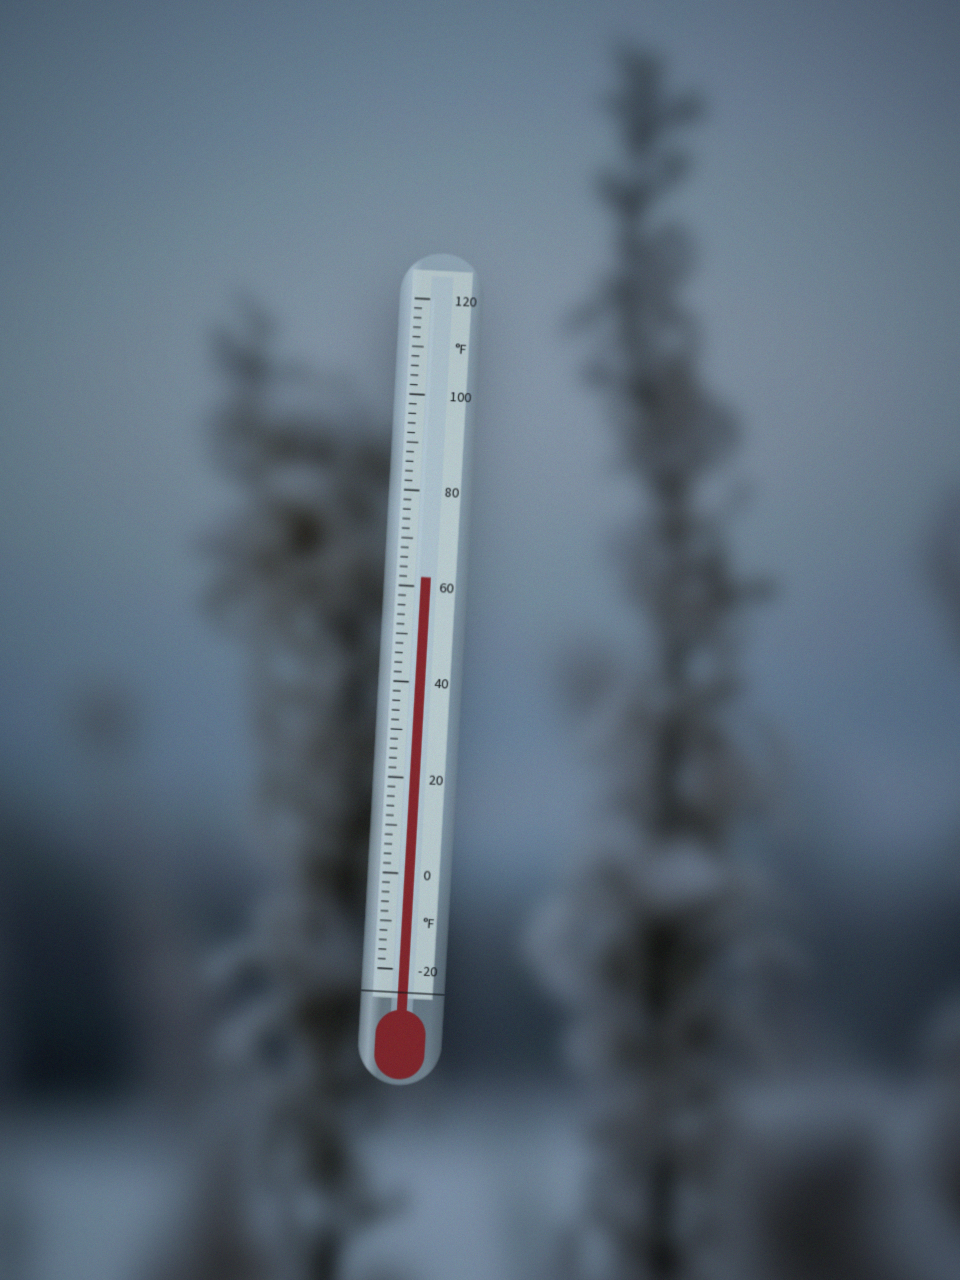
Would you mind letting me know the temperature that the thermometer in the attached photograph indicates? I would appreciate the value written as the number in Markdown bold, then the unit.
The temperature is **62** °F
